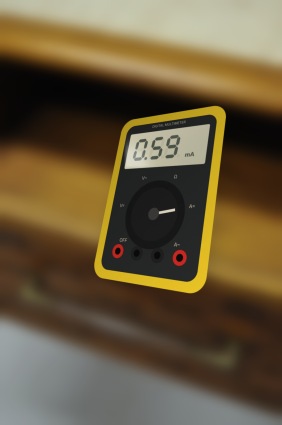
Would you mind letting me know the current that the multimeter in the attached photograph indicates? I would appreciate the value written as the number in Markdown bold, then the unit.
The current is **0.59** mA
